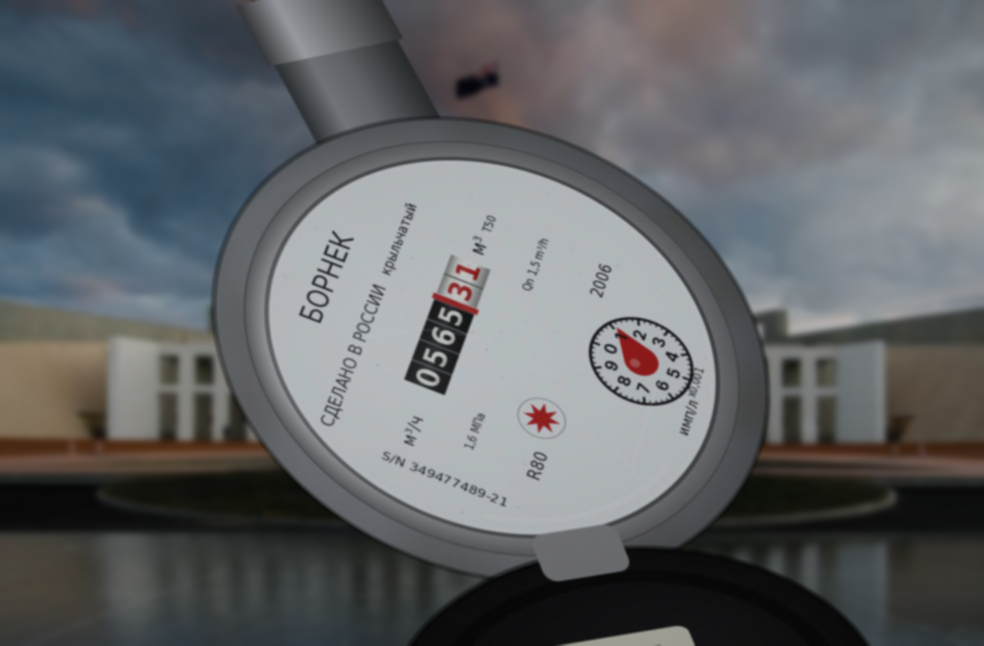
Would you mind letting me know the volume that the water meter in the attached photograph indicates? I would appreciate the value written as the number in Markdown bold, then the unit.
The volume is **565.311** m³
